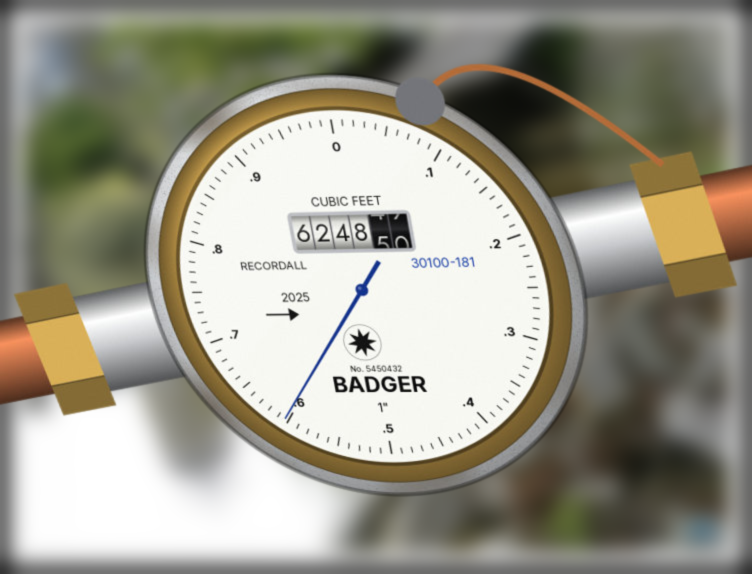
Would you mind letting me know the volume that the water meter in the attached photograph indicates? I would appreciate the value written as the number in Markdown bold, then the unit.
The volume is **624849.60** ft³
